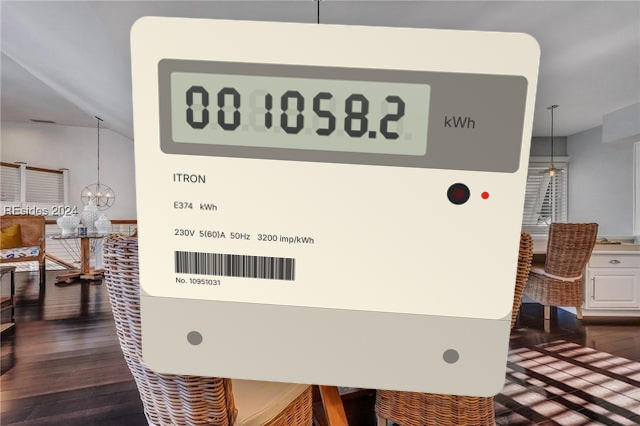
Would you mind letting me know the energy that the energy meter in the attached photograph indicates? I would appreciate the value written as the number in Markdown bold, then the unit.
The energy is **1058.2** kWh
